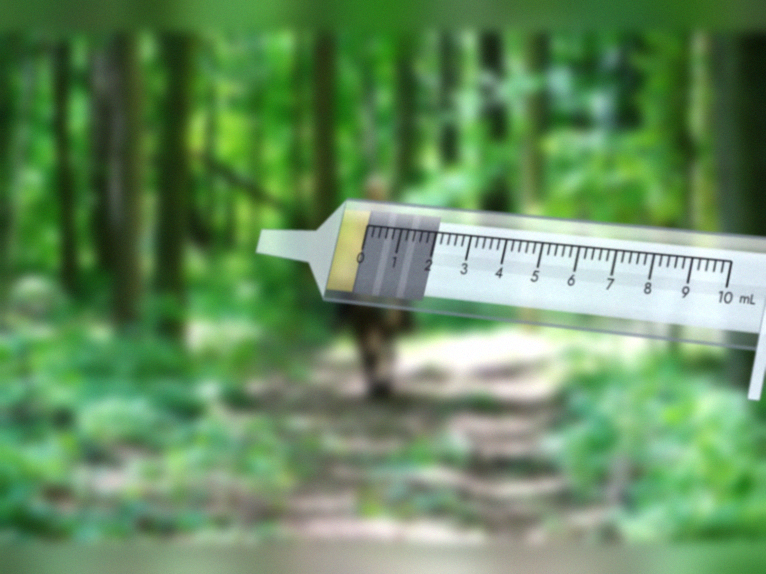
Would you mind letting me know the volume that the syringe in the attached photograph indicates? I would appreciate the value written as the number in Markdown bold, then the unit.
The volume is **0** mL
